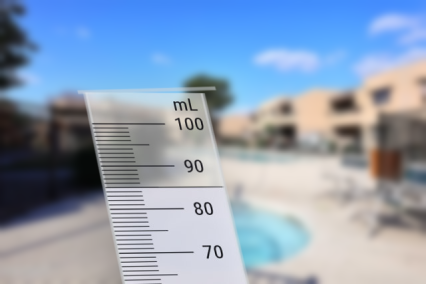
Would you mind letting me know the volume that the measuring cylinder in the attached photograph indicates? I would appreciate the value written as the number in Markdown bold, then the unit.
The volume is **85** mL
